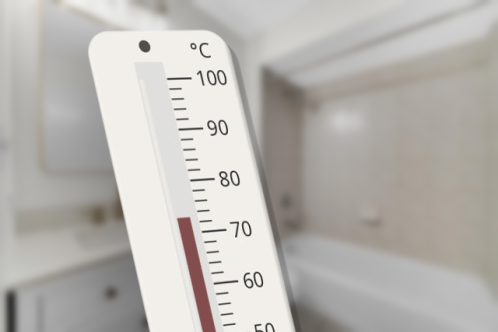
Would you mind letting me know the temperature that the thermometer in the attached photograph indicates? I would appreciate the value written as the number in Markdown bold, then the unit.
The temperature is **73** °C
